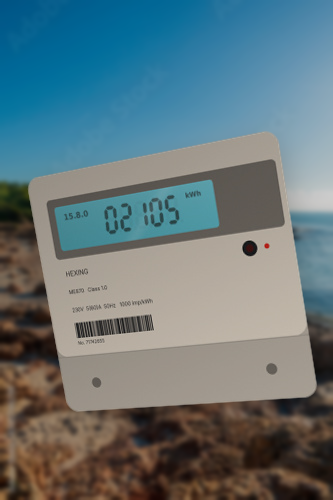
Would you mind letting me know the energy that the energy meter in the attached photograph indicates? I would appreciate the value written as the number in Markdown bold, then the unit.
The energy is **2105** kWh
